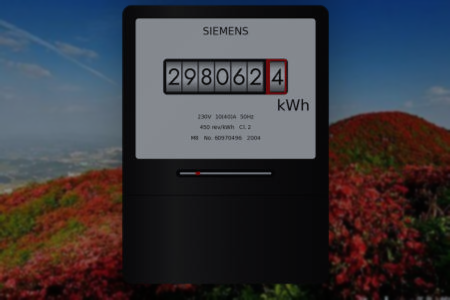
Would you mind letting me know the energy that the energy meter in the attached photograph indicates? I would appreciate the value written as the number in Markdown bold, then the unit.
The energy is **298062.4** kWh
